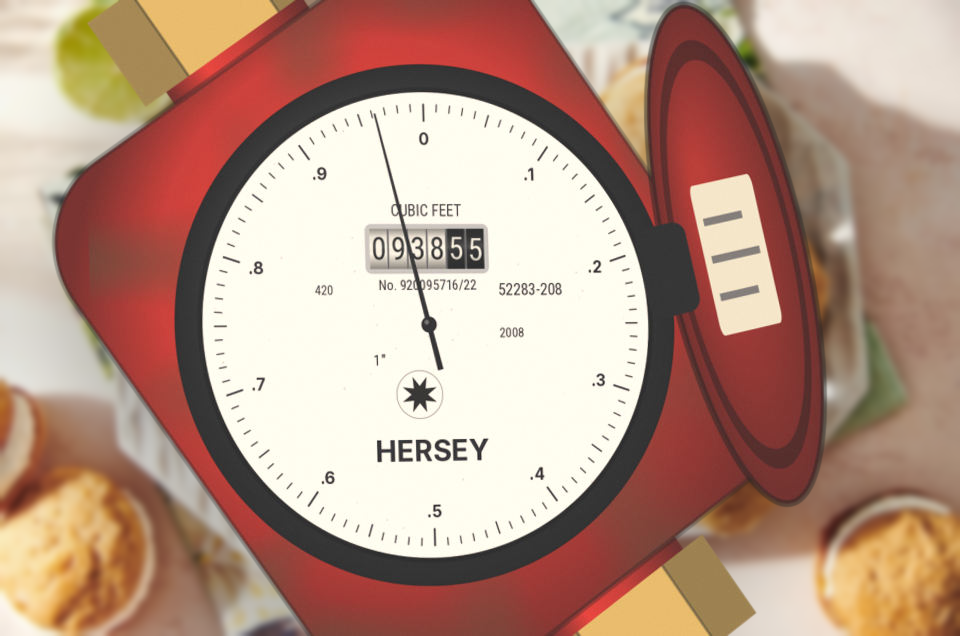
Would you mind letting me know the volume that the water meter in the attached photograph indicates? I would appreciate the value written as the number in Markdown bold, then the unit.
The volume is **93854.96** ft³
